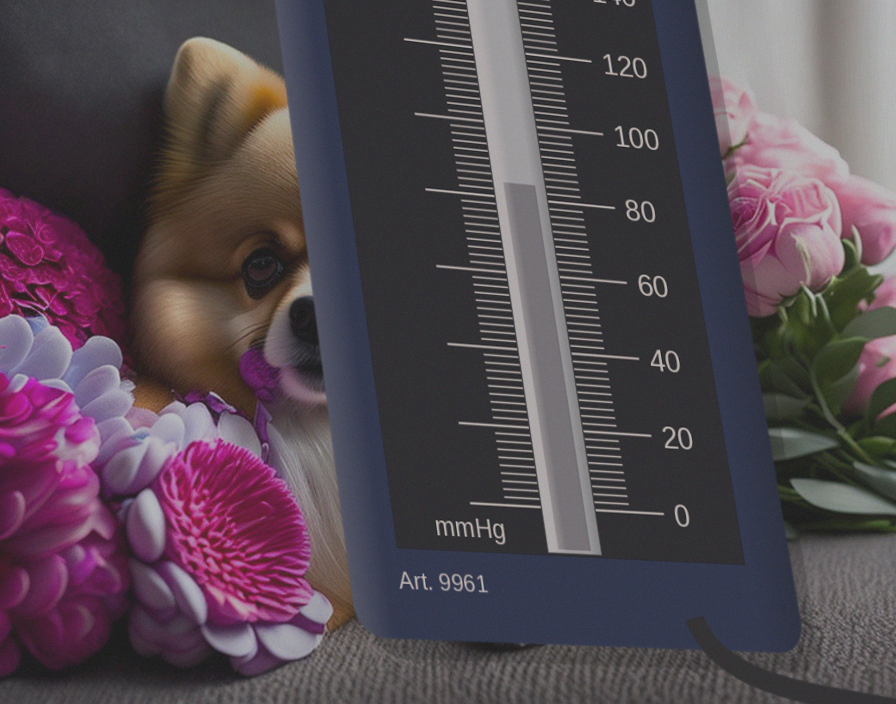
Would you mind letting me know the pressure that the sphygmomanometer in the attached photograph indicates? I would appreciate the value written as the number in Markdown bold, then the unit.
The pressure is **84** mmHg
